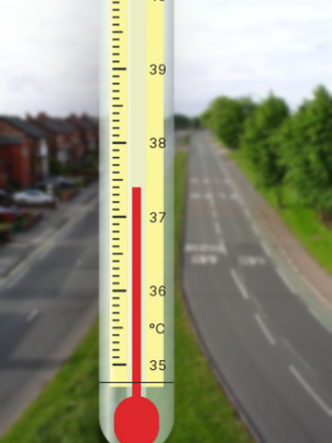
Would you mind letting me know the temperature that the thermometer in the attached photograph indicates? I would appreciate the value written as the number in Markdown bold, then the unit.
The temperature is **37.4** °C
